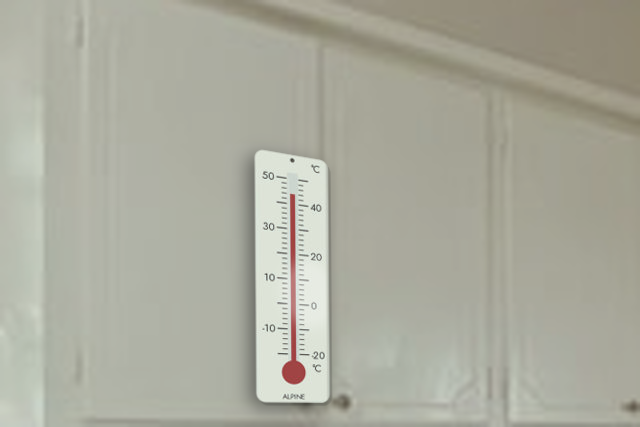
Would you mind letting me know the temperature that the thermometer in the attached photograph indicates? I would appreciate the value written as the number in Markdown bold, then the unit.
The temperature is **44** °C
